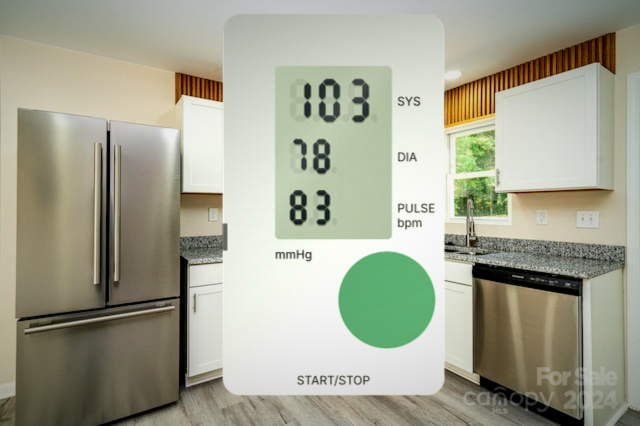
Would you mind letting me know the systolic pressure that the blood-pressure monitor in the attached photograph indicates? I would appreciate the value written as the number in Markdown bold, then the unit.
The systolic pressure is **103** mmHg
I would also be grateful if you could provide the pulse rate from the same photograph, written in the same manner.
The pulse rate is **83** bpm
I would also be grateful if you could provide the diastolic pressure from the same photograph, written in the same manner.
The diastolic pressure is **78** mmHg
